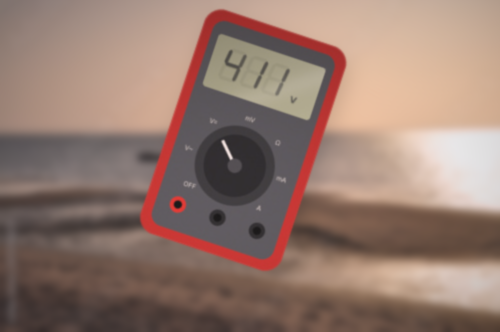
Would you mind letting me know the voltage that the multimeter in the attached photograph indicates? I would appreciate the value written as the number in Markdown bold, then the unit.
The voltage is **411** V
